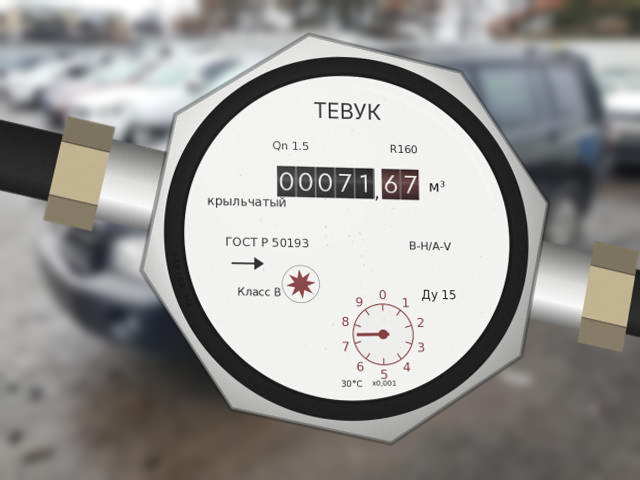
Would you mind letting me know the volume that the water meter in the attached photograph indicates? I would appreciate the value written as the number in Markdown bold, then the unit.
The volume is **71.677** m³
